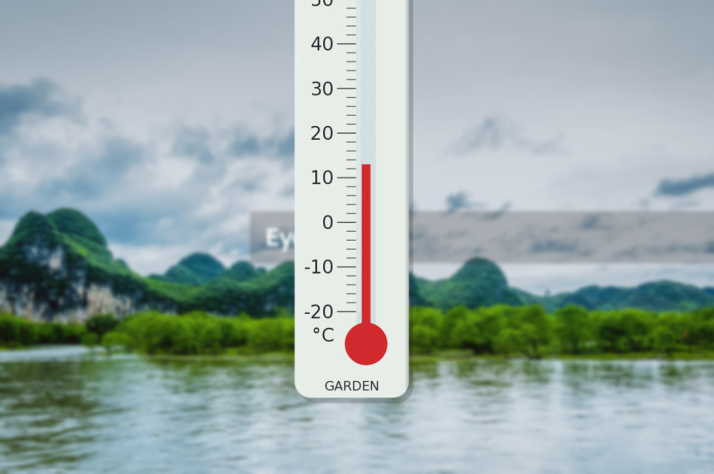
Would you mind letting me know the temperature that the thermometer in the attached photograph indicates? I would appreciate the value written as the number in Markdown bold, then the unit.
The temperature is **13** °C
